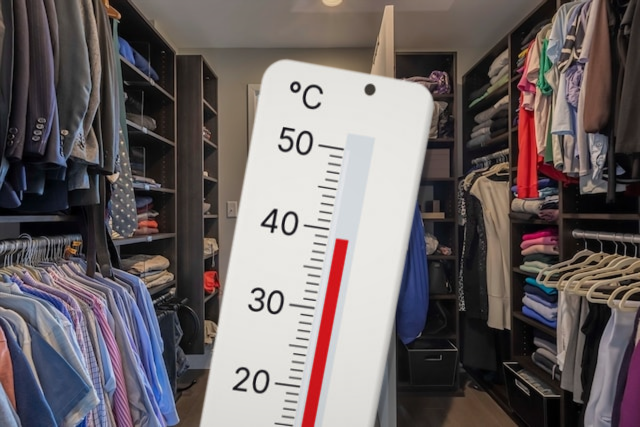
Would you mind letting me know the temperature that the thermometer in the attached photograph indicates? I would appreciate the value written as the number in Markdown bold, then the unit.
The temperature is **39** °C
